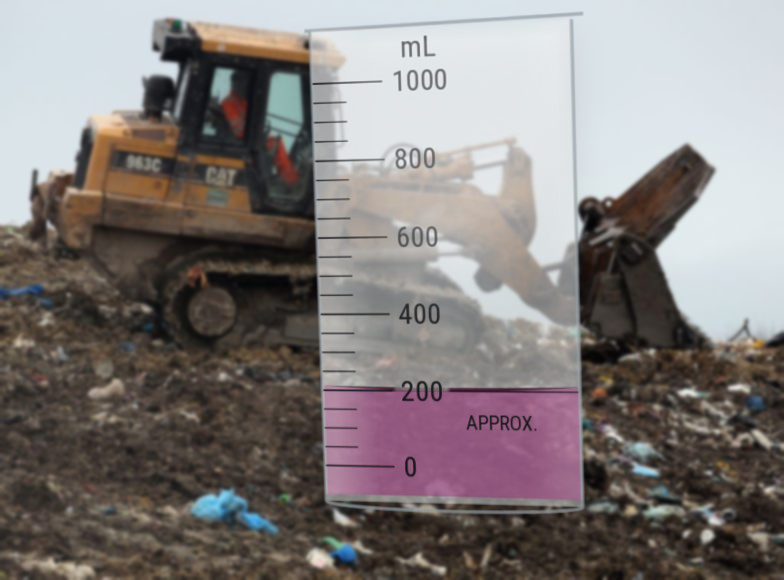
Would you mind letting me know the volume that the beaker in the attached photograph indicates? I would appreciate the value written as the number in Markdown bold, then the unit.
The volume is **200** mL
